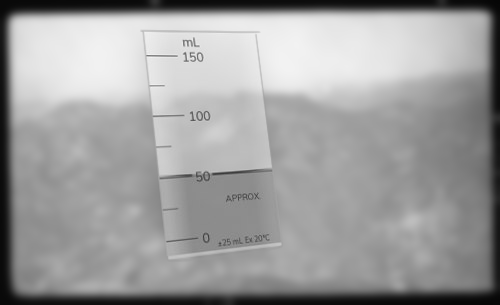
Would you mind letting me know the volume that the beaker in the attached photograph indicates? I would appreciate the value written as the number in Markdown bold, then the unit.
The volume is **50** mL
